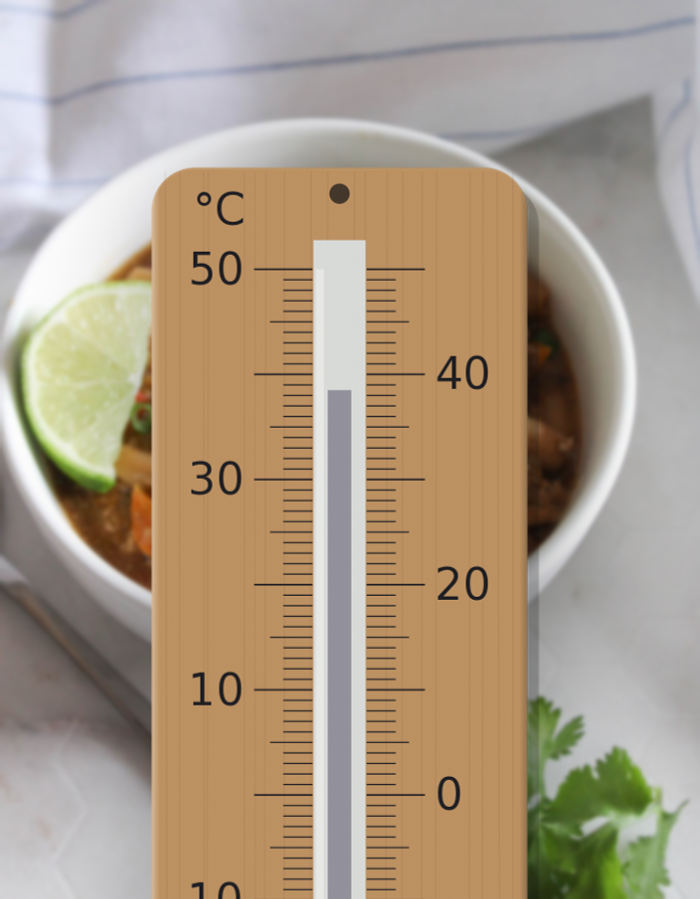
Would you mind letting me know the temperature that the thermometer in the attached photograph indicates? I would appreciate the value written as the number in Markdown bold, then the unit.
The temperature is **38.5** °C
